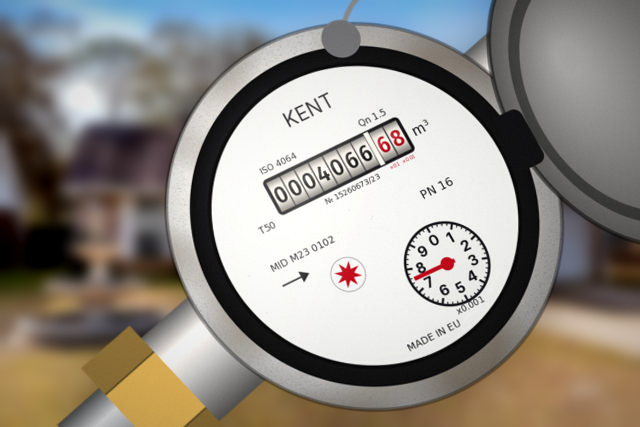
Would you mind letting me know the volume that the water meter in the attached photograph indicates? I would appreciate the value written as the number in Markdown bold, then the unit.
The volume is **4066.687** m³
